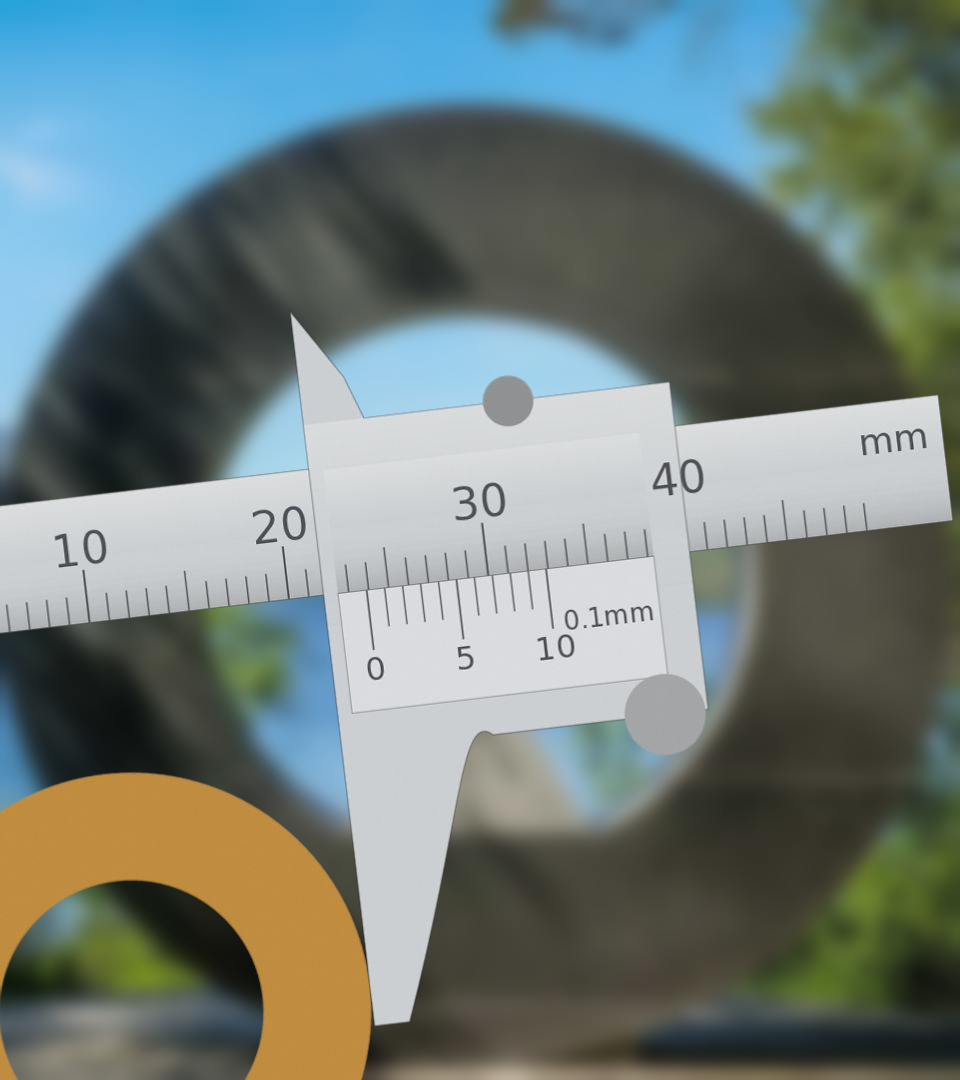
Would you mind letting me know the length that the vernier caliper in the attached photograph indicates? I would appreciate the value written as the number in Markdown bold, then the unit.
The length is **23.9** mm
